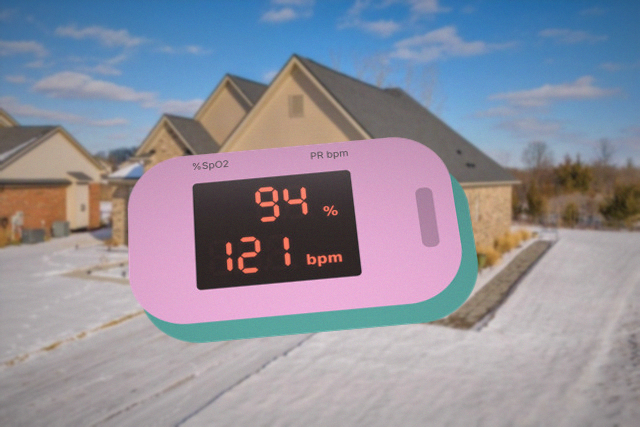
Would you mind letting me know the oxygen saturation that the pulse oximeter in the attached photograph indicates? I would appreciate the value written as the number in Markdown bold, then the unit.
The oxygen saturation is **94** %
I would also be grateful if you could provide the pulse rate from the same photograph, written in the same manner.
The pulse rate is **121** bpm
